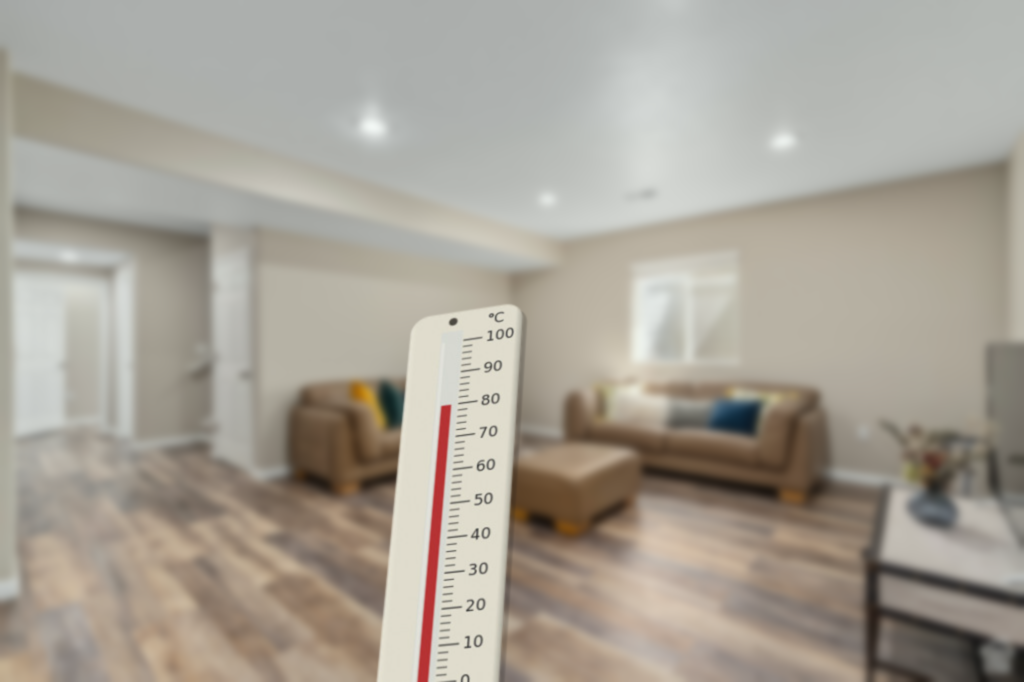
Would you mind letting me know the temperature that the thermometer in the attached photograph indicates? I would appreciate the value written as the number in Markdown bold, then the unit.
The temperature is **80** °C
